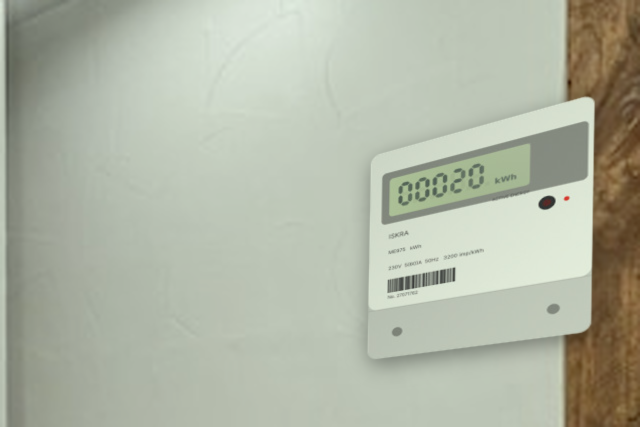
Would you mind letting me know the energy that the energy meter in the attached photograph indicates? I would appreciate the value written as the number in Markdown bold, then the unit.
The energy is **20** kWh
